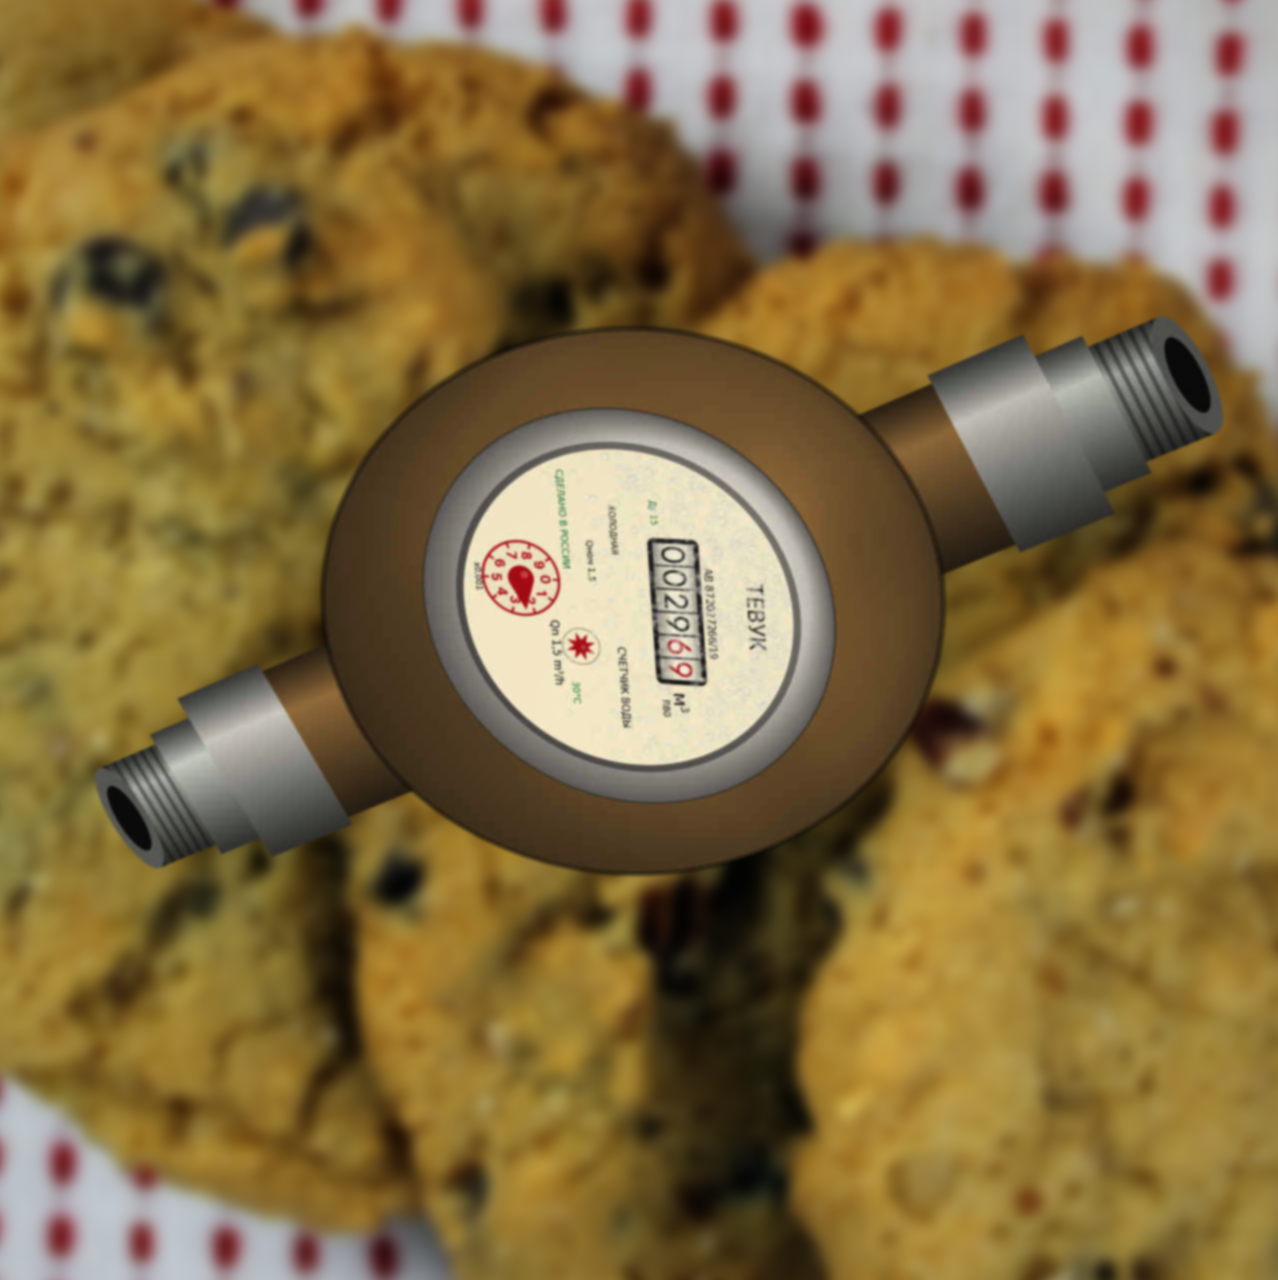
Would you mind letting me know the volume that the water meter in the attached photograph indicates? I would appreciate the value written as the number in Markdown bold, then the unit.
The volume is **29.692** m³
